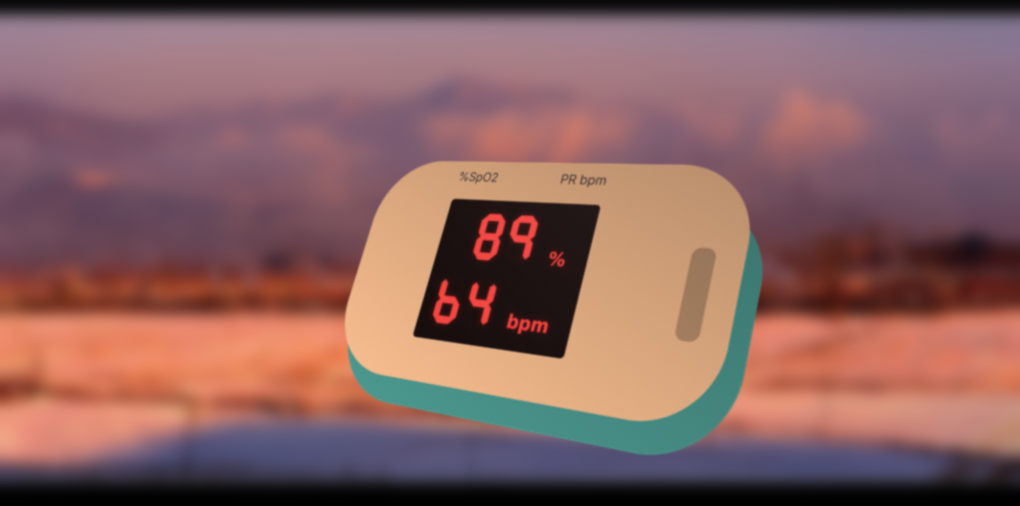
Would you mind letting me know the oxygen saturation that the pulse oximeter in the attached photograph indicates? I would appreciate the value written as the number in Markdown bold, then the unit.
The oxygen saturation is **89** %
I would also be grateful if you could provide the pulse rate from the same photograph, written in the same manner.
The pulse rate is **64** bpm
